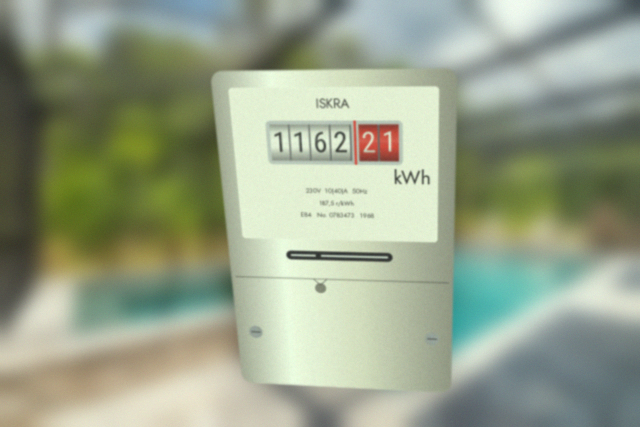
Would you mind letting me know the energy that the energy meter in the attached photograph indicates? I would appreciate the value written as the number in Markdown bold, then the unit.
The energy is **1162.21** kWh
